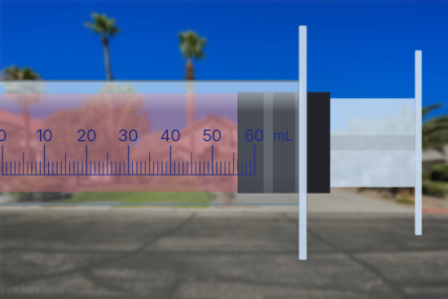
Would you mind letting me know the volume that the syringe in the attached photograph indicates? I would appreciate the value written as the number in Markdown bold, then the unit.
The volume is **56** mL
